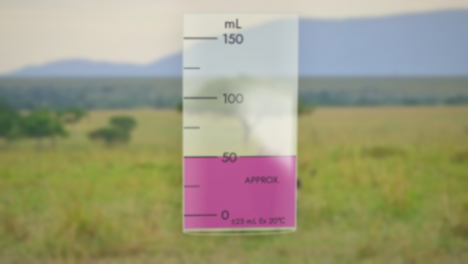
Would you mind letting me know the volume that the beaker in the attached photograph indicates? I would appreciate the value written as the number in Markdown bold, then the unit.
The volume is **50** mL
